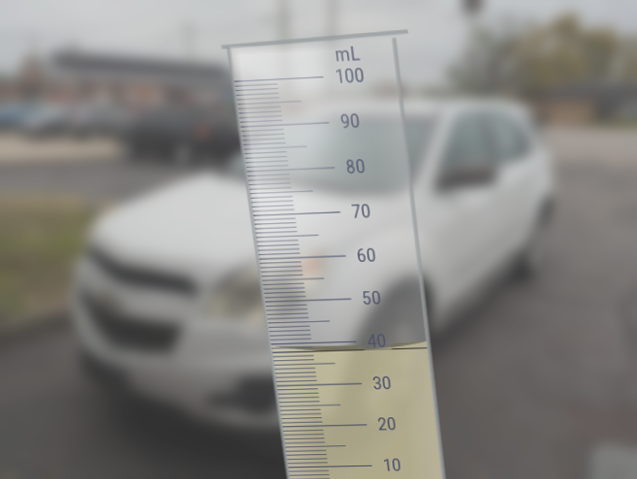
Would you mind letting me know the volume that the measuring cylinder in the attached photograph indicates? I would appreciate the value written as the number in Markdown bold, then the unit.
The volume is **38** mL
